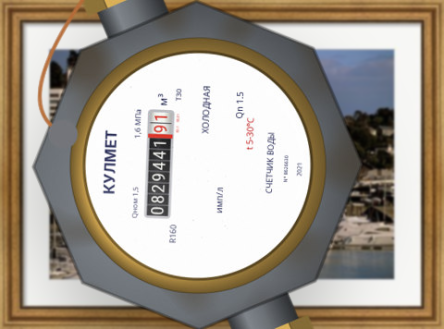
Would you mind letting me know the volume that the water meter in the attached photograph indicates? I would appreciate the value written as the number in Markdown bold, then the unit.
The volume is **829441.91** m³
